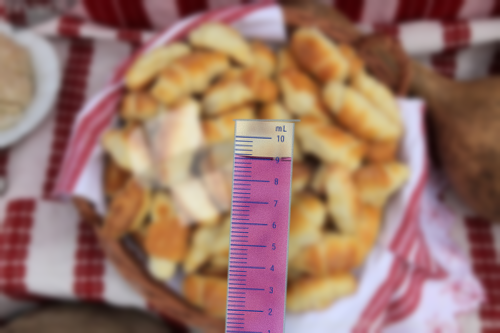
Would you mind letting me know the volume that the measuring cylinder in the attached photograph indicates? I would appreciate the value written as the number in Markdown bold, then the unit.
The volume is **9** mL
